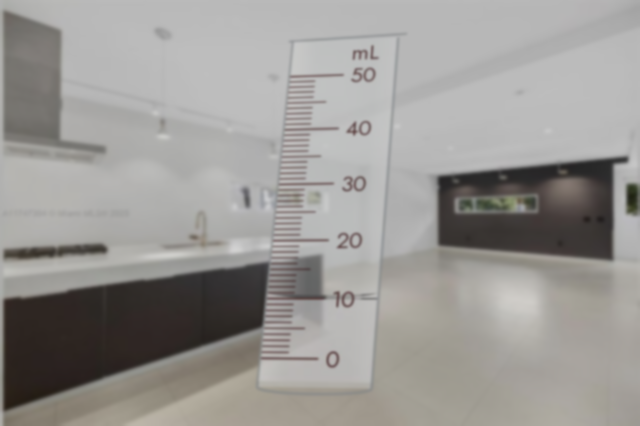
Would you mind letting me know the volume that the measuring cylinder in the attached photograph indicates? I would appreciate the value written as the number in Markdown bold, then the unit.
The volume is **10** mL
